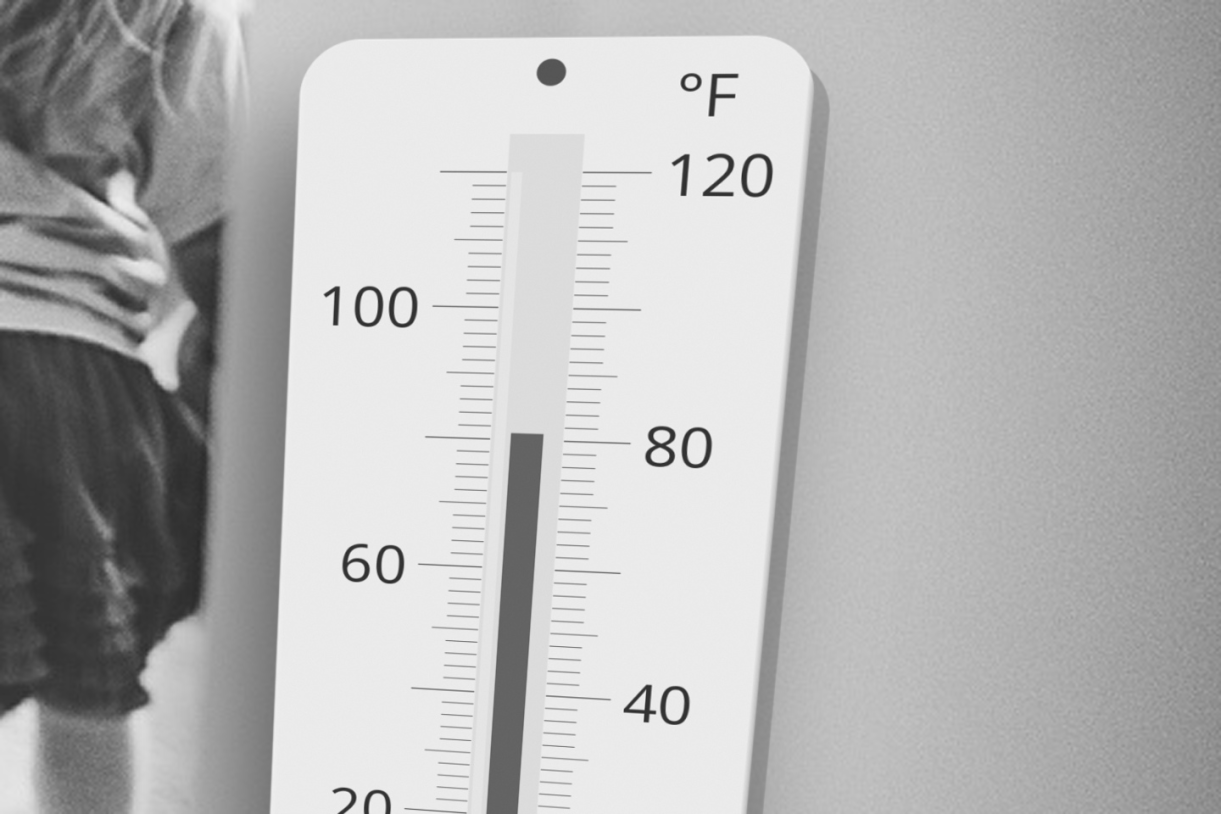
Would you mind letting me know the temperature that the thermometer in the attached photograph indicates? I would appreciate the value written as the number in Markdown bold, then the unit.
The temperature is **81** °F
